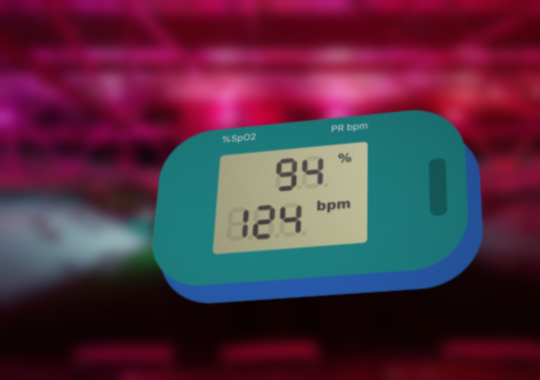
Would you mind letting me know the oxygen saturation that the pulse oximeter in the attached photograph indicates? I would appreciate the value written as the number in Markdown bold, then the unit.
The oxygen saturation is **94** %
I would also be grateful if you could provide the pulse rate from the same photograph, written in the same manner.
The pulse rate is **124** bpm
